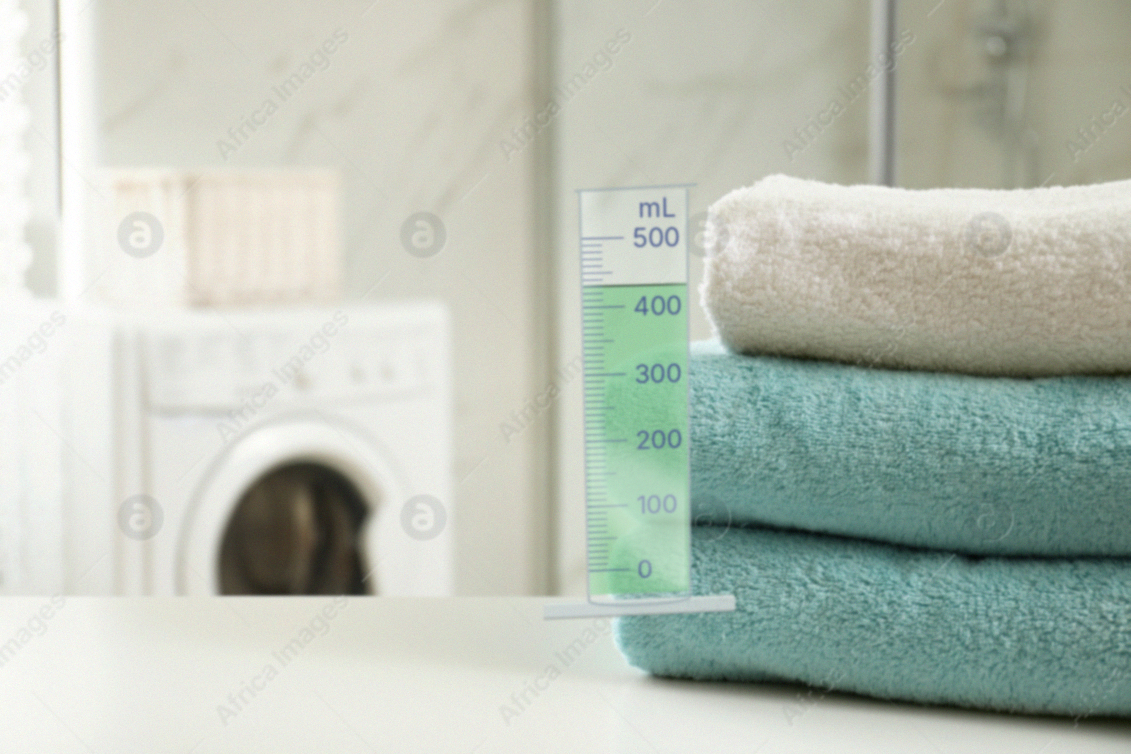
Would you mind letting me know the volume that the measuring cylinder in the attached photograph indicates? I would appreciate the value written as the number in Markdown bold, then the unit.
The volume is **430** mL
